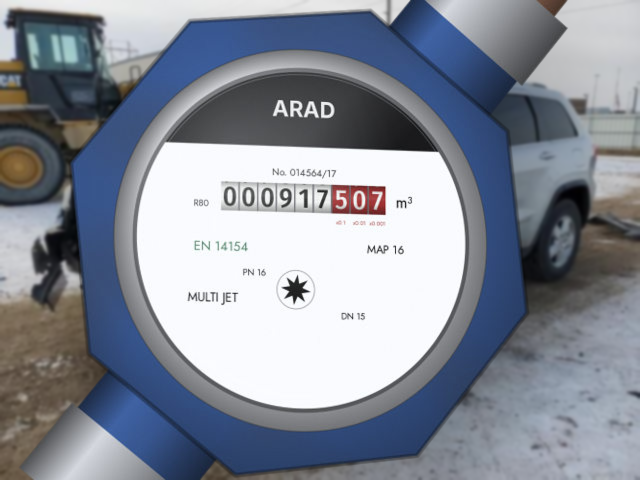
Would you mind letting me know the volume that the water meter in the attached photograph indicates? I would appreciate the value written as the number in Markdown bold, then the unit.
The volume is **917.507** m³
